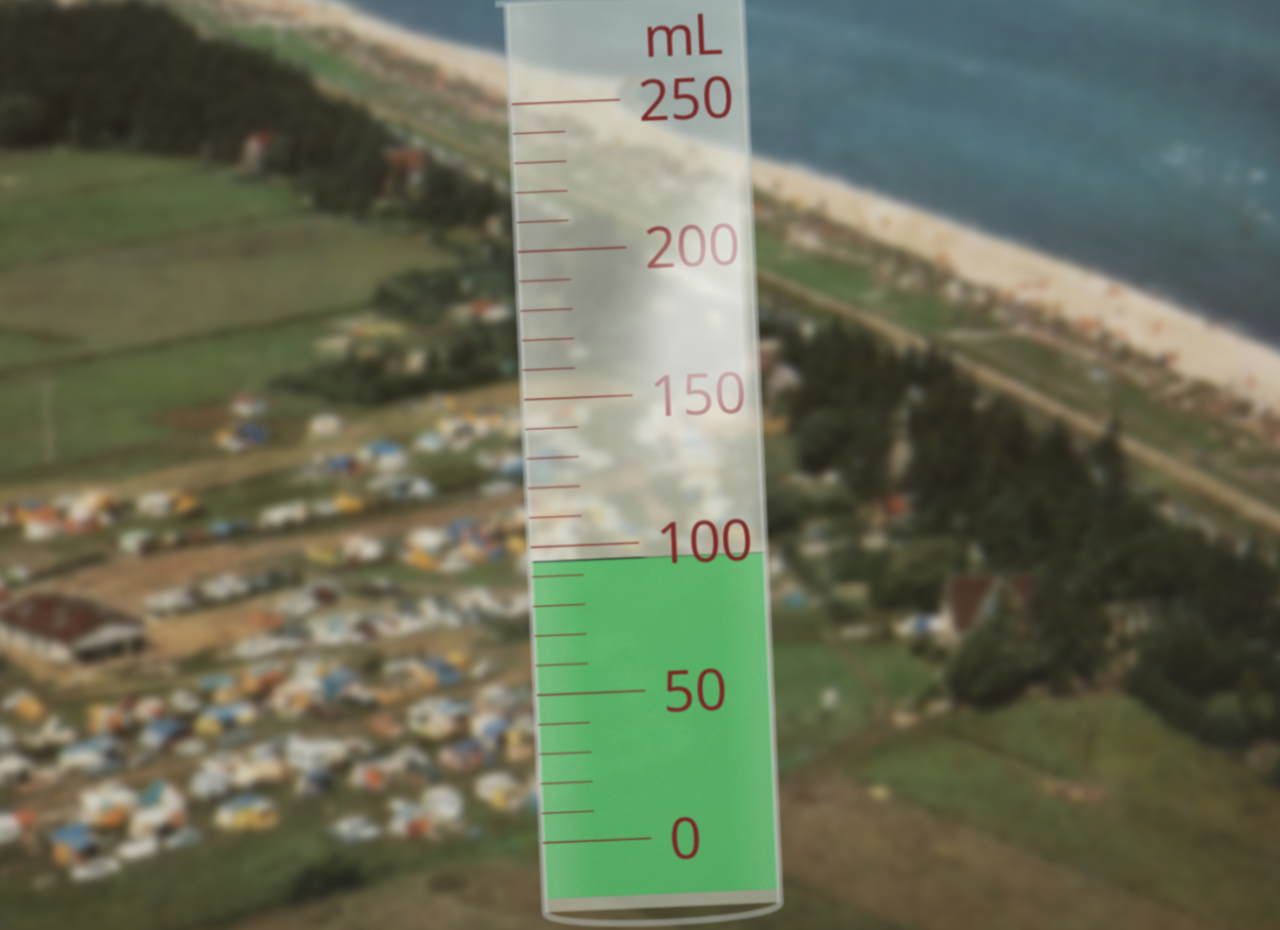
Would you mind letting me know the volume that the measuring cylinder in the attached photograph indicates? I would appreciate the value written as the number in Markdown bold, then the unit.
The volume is **95** mL
